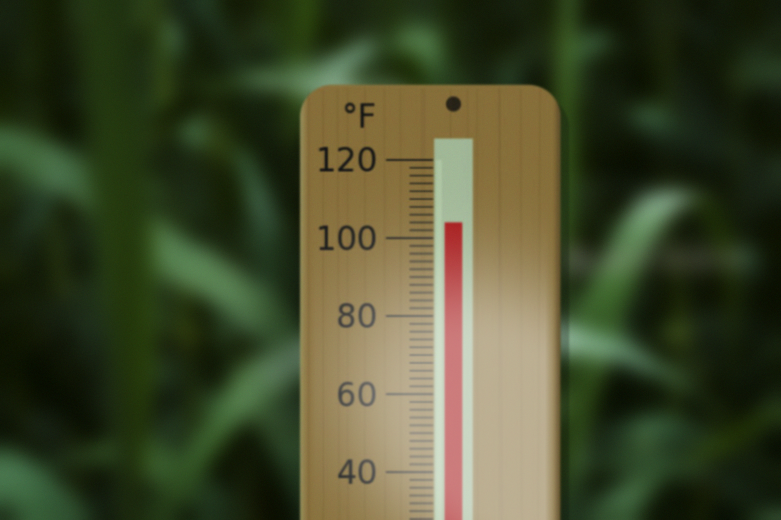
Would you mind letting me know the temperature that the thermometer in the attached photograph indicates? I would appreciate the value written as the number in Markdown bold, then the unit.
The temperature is **104** °F
